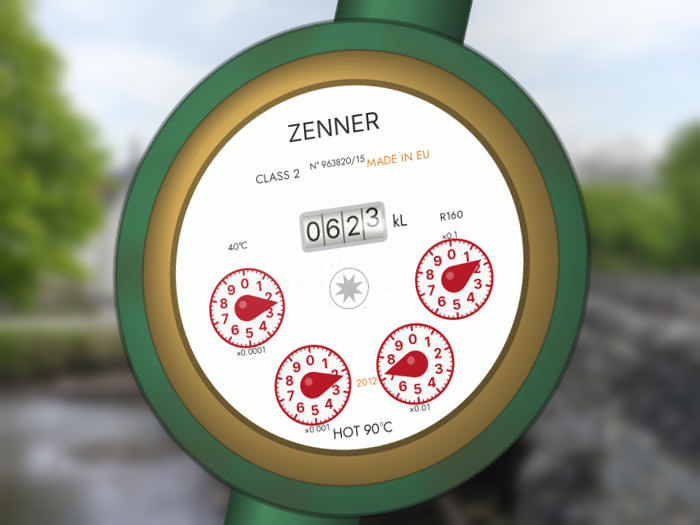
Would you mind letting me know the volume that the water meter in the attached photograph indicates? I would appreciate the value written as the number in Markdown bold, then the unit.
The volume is **623.1722** kL
